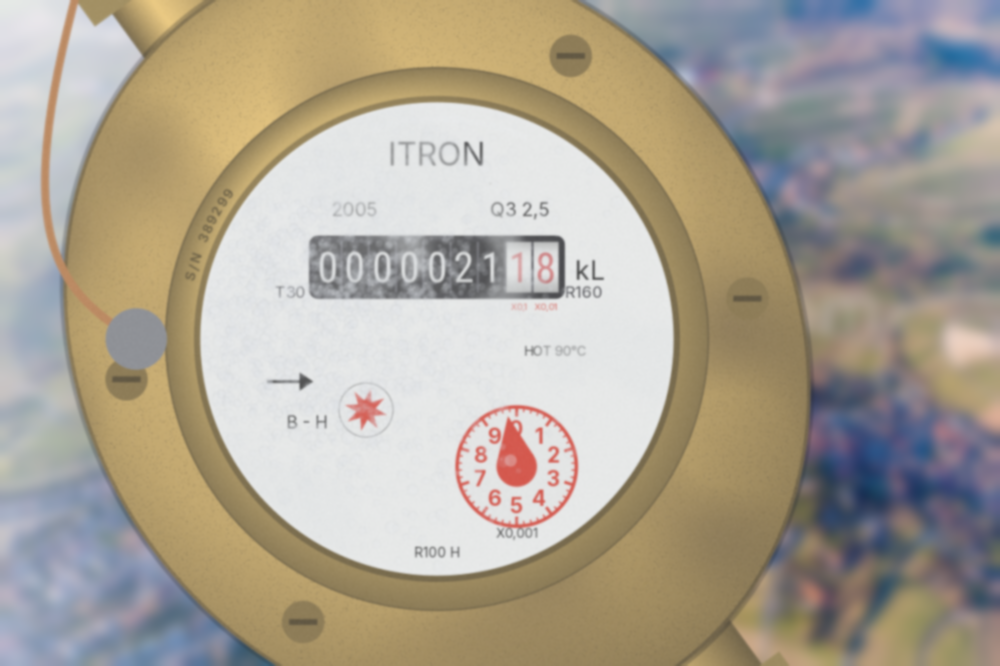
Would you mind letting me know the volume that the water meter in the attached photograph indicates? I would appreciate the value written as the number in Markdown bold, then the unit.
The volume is **21.179** kL
